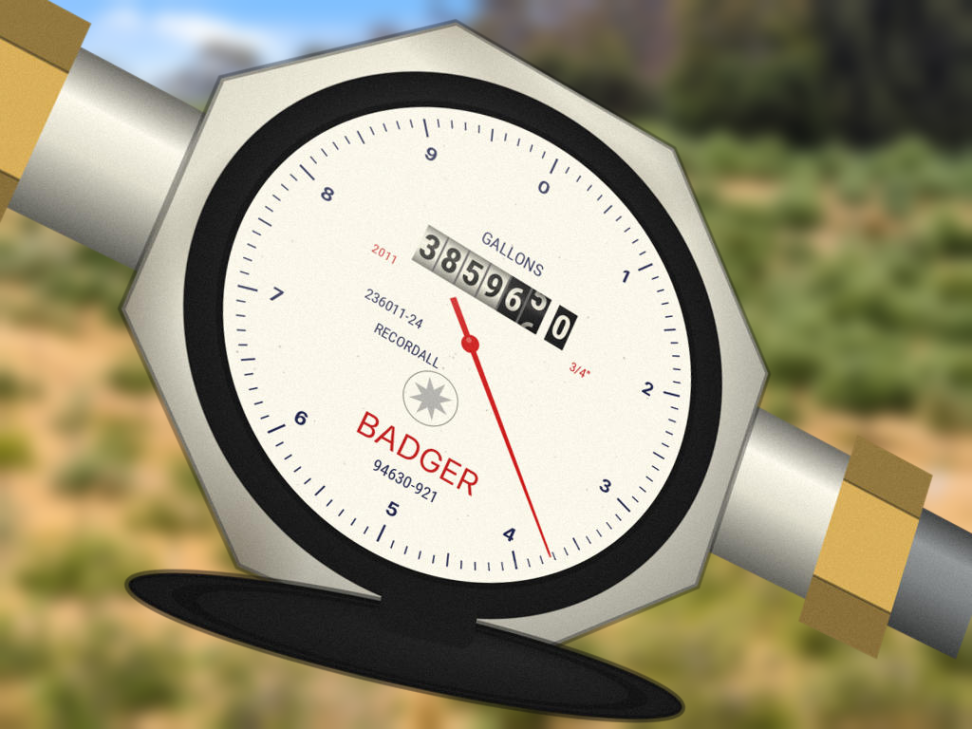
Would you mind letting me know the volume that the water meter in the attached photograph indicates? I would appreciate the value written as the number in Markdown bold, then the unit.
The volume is **3859653.7** gal
